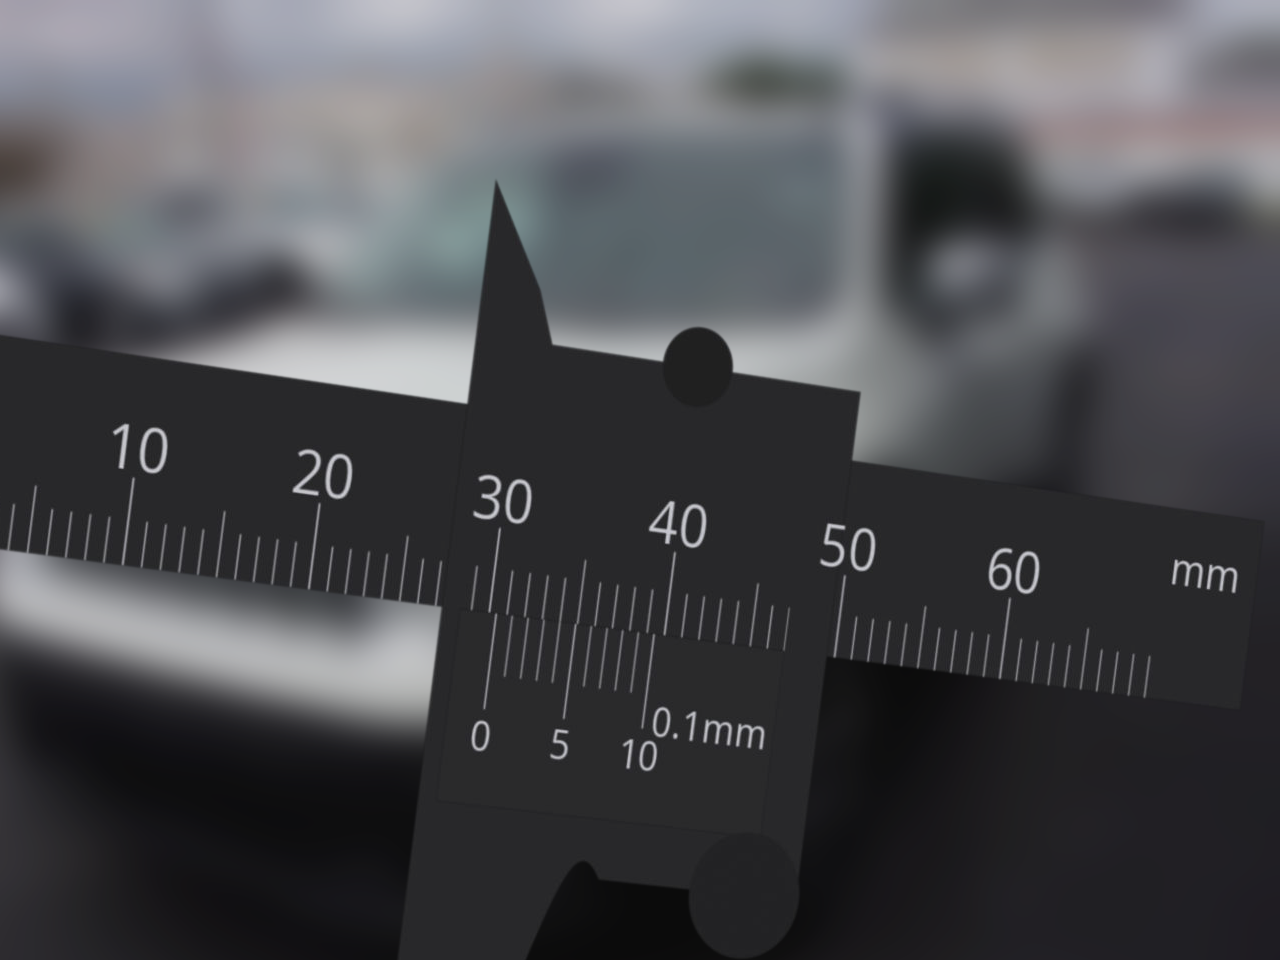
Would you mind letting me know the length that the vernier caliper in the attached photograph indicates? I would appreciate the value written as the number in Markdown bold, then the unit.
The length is **30.4** mm
